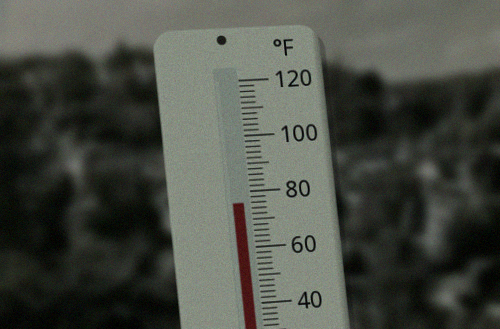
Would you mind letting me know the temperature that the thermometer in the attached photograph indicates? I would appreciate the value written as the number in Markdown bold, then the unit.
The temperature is **76** °F
